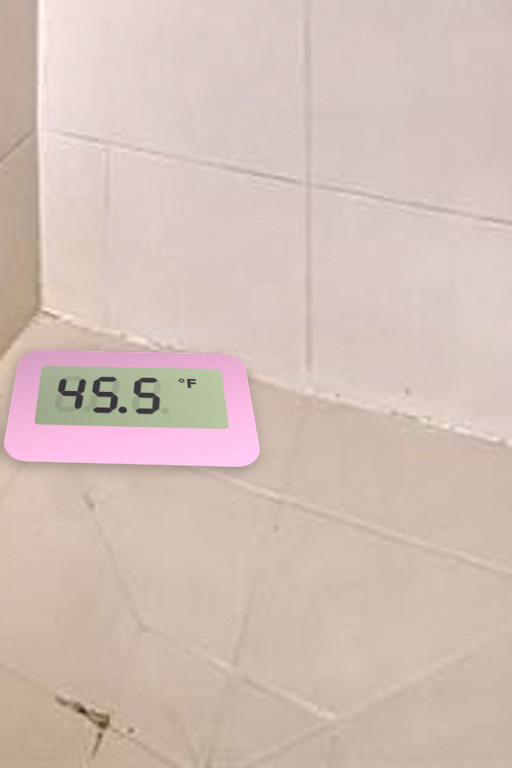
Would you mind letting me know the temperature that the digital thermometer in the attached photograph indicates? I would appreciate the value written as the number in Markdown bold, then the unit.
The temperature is **45.5** °F
